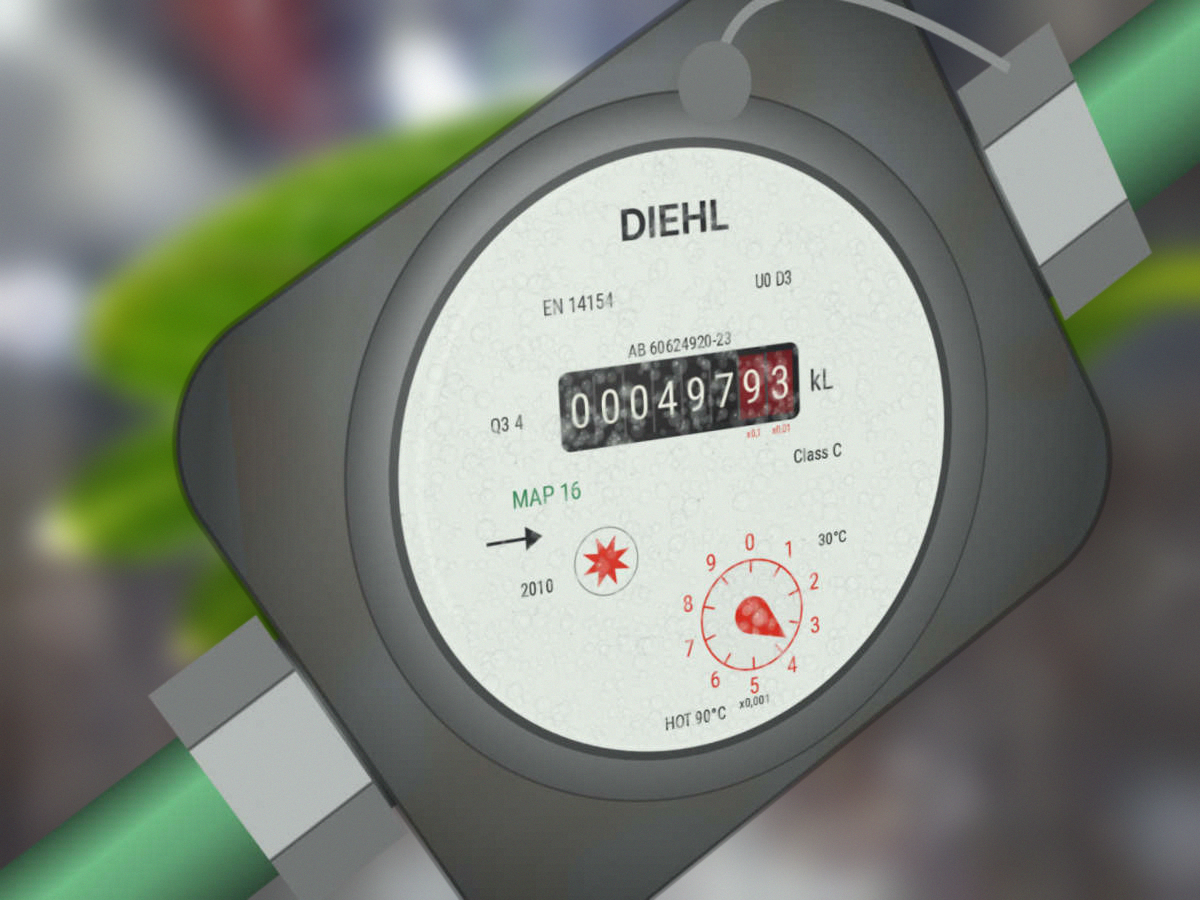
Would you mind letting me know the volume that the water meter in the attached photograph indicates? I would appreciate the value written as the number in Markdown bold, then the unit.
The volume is **497.933** kL
